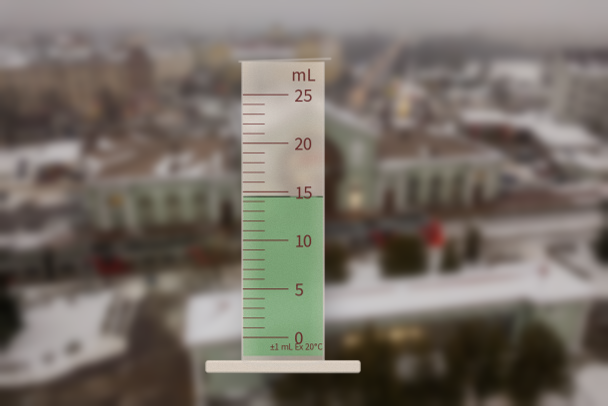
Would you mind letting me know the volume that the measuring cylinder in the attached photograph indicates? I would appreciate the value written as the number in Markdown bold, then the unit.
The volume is **14.5** mL
